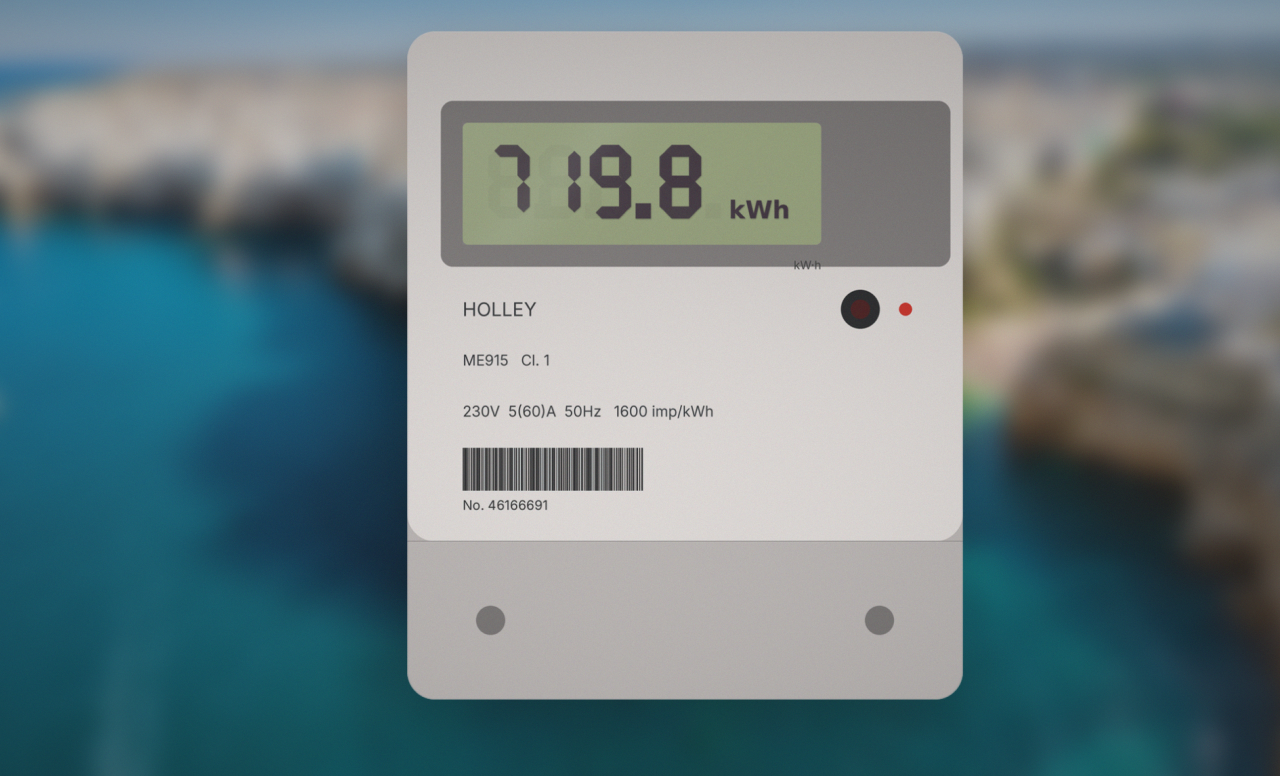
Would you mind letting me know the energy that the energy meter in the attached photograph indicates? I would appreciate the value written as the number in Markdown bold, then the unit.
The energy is **719.8** kWh
